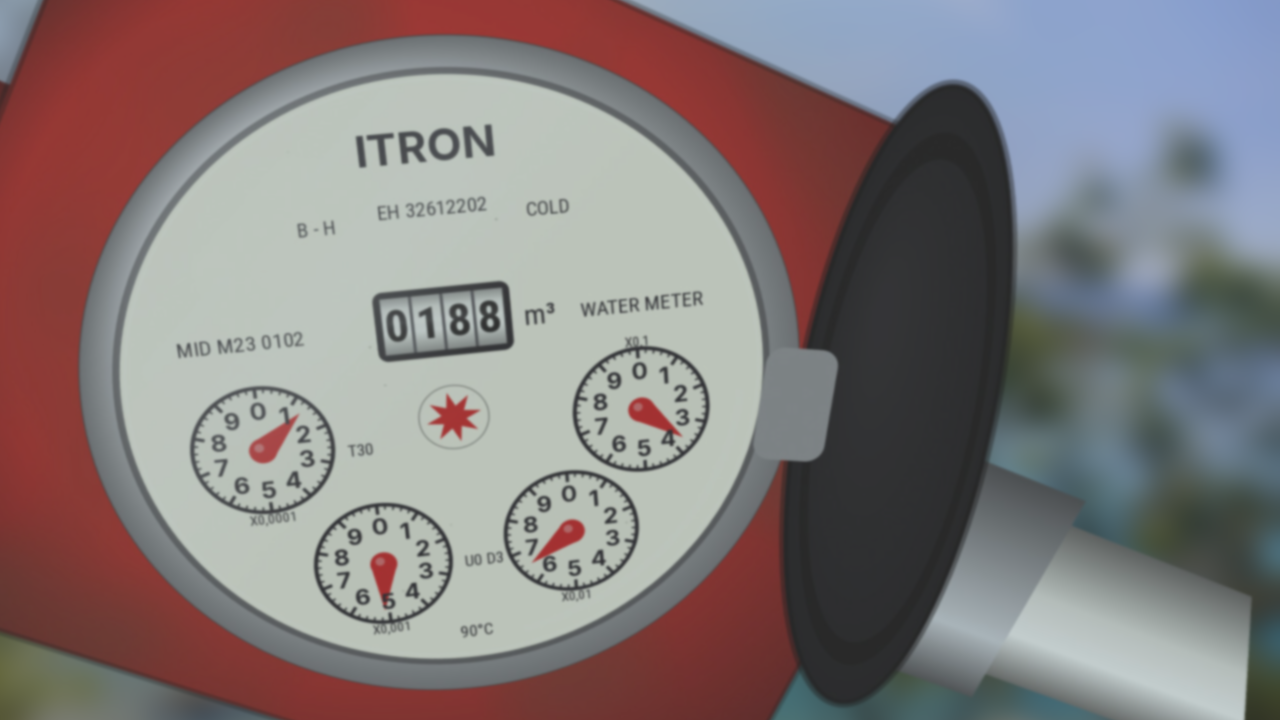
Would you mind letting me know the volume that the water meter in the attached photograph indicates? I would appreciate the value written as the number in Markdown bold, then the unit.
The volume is **188.3651** m³
